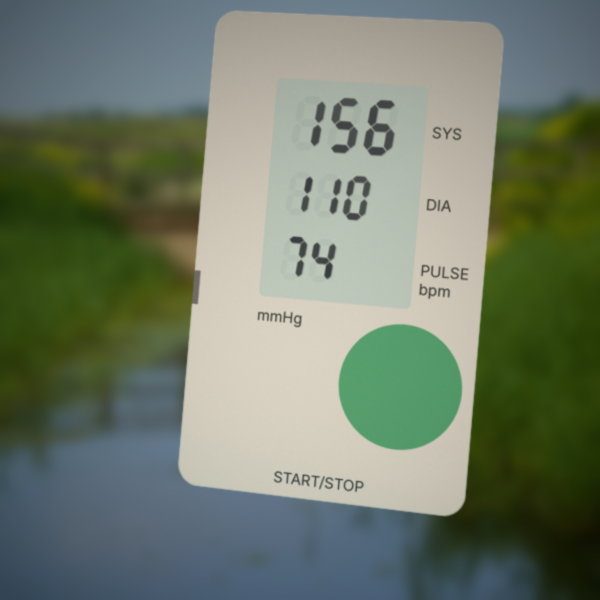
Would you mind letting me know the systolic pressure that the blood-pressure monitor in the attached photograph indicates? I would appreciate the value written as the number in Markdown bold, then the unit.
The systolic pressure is **156** mmHg
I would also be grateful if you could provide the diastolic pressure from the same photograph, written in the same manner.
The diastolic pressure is **110** mmHg
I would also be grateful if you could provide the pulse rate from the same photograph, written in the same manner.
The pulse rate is **74** bpm
